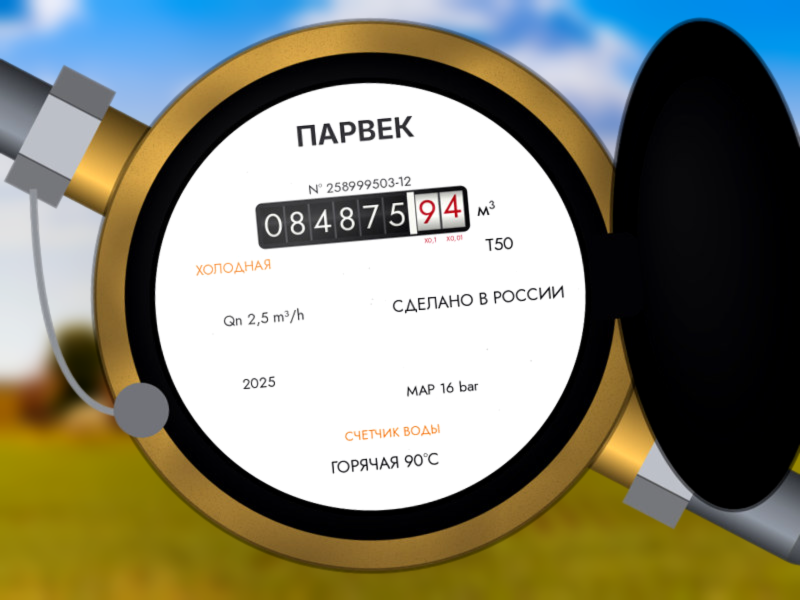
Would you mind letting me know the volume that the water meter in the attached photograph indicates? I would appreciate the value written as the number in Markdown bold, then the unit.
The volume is **84875.94** m³
